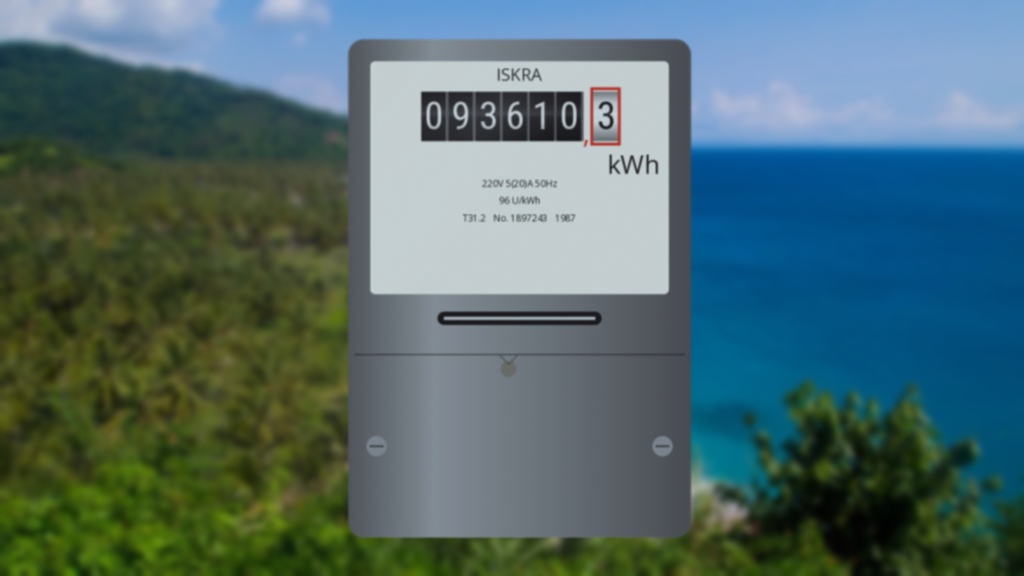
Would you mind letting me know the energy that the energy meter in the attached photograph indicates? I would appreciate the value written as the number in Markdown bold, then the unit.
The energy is **93610.3** kWh
